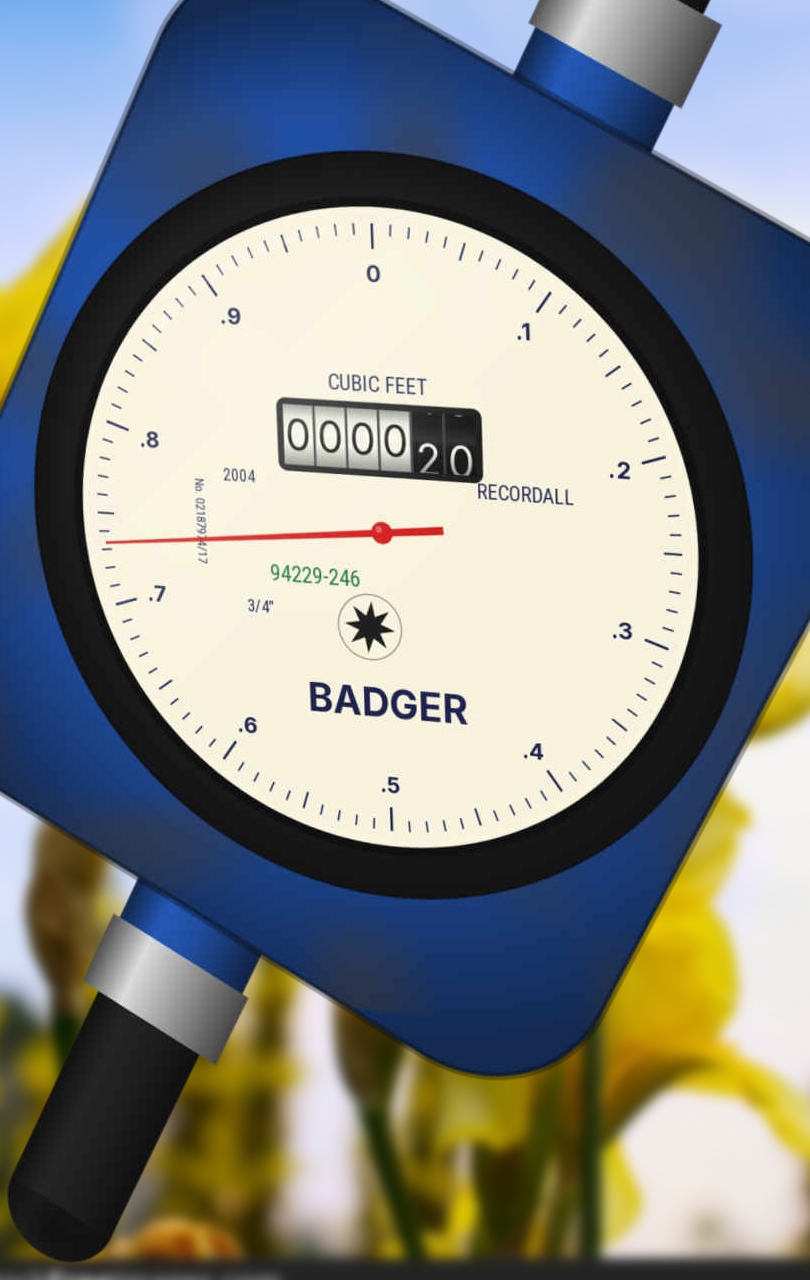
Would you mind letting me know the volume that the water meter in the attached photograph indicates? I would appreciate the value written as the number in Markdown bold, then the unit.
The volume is **19.73** ft³
